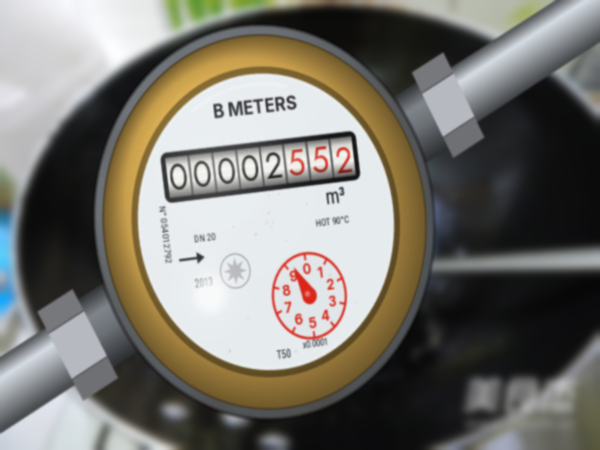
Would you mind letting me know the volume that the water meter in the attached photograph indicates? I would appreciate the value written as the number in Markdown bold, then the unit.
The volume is **2.5519** m³
